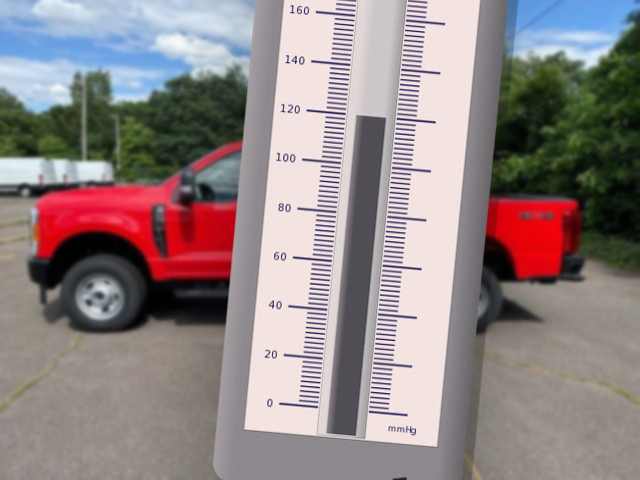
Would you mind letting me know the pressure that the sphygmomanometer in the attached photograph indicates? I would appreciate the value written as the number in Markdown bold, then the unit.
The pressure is **120** mmHg
